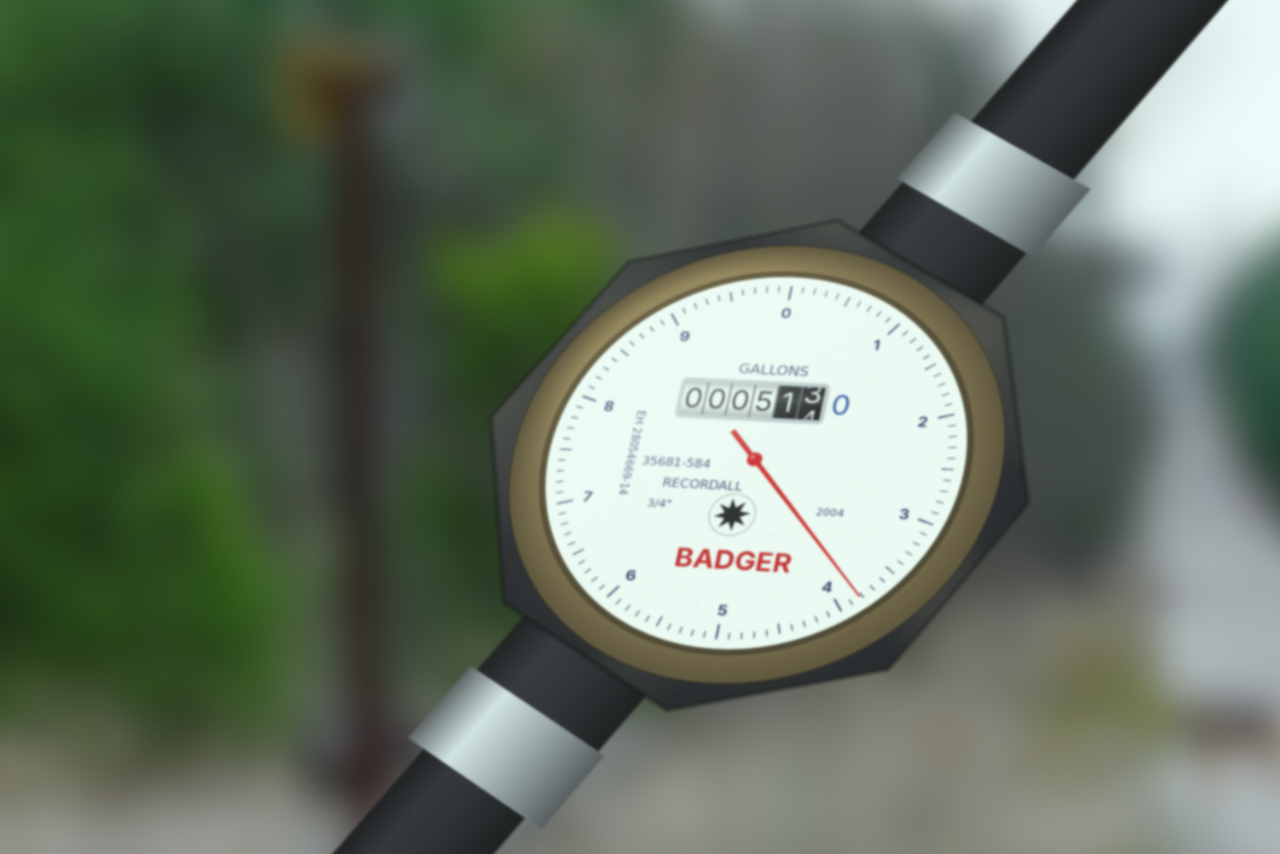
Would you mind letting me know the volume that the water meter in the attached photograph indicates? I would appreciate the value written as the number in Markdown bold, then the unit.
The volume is **5133.8** gal
